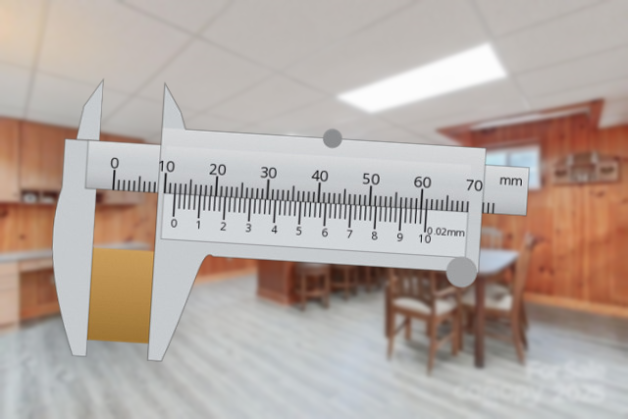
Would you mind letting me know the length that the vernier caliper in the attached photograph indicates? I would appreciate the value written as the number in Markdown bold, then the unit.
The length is **12.0** mm
